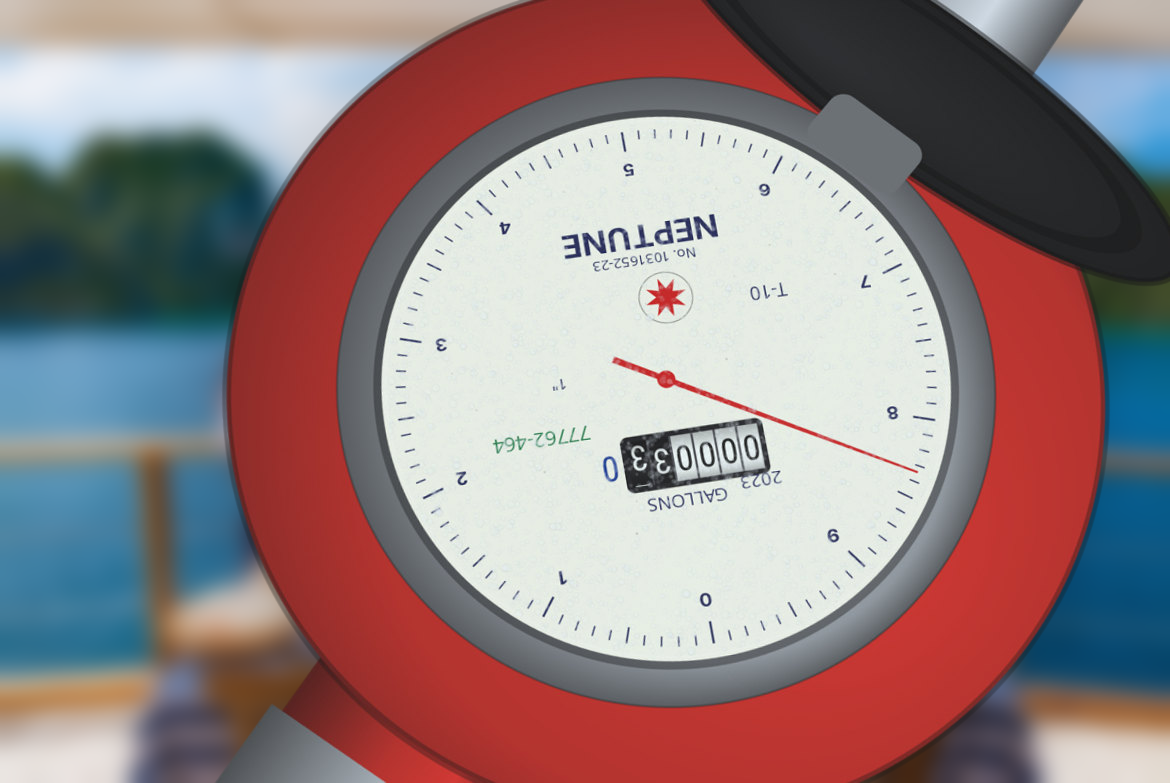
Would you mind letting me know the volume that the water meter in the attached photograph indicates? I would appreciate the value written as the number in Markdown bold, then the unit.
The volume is **328.3** gal
